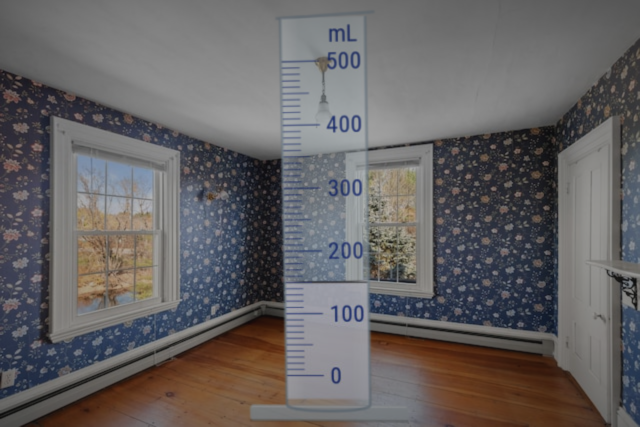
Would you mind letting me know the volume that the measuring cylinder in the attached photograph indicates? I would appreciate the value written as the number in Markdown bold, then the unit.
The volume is **150** mL
